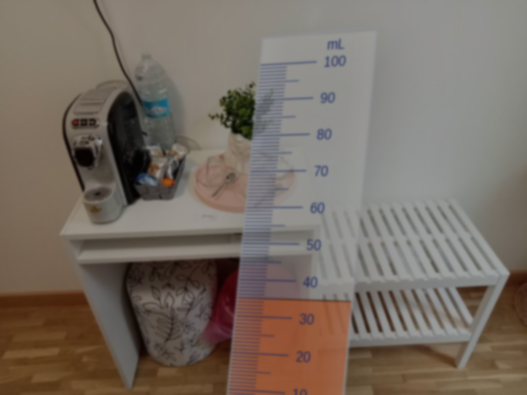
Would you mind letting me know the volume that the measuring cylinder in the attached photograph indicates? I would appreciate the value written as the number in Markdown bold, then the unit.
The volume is **35** mL
